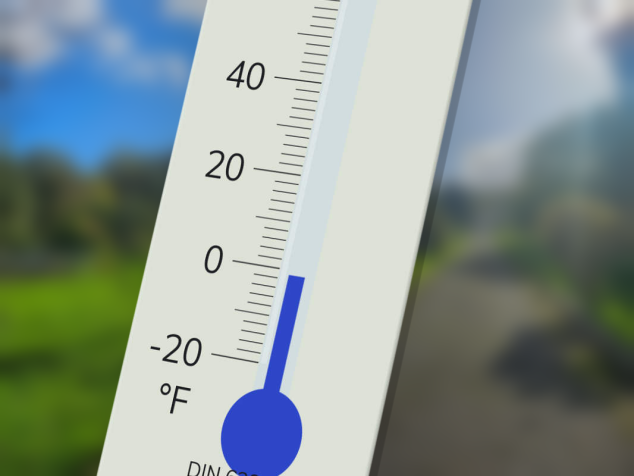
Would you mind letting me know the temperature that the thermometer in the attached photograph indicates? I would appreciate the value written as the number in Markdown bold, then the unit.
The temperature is **-1** °F
